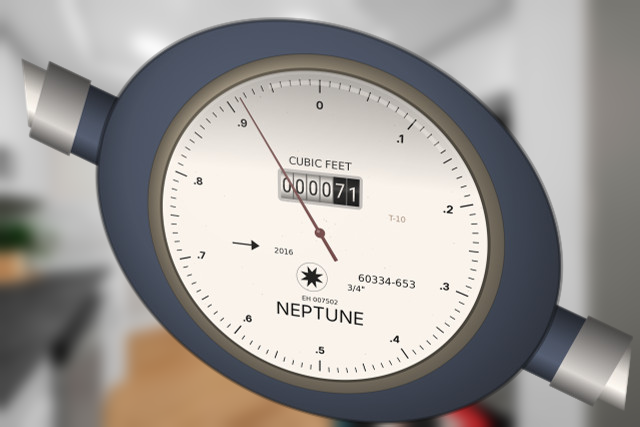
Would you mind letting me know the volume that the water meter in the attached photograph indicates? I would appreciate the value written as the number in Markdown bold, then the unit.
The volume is **70.91** ft³
